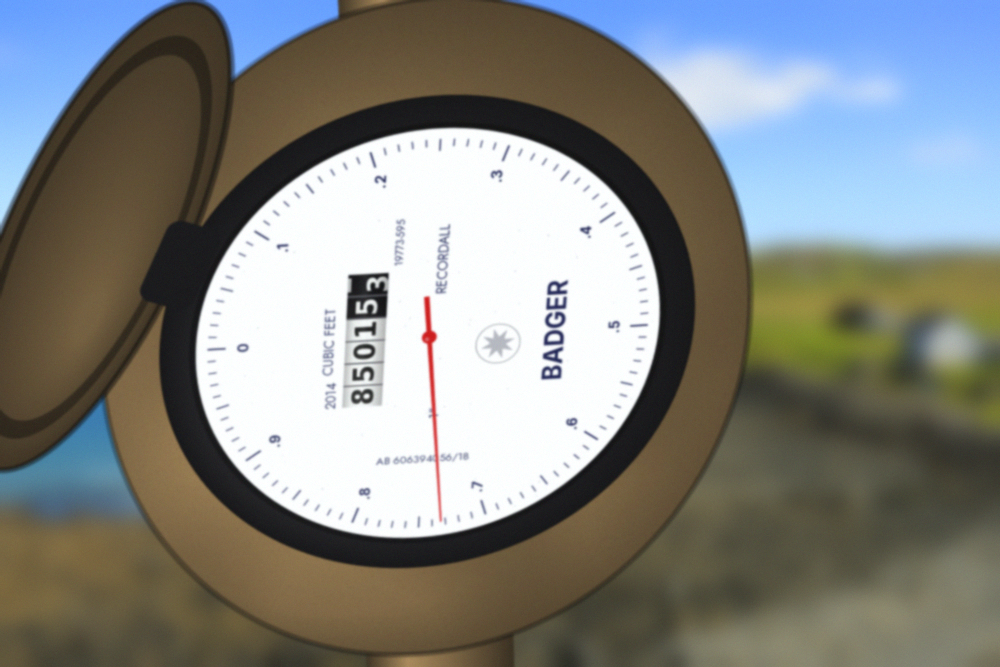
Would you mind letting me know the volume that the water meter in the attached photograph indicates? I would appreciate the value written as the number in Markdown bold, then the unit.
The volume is **850152.73** ft³
